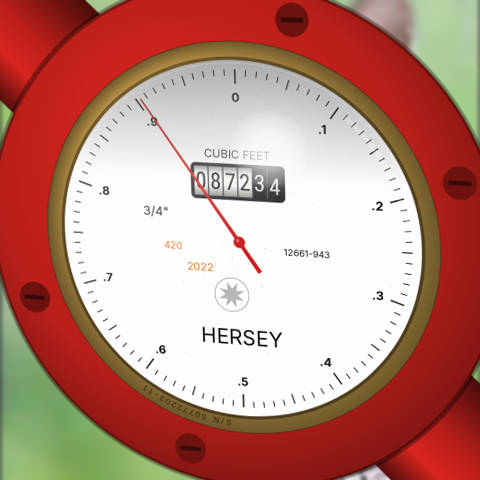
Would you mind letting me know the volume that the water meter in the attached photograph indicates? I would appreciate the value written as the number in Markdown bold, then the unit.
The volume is **87233.90** ft³
